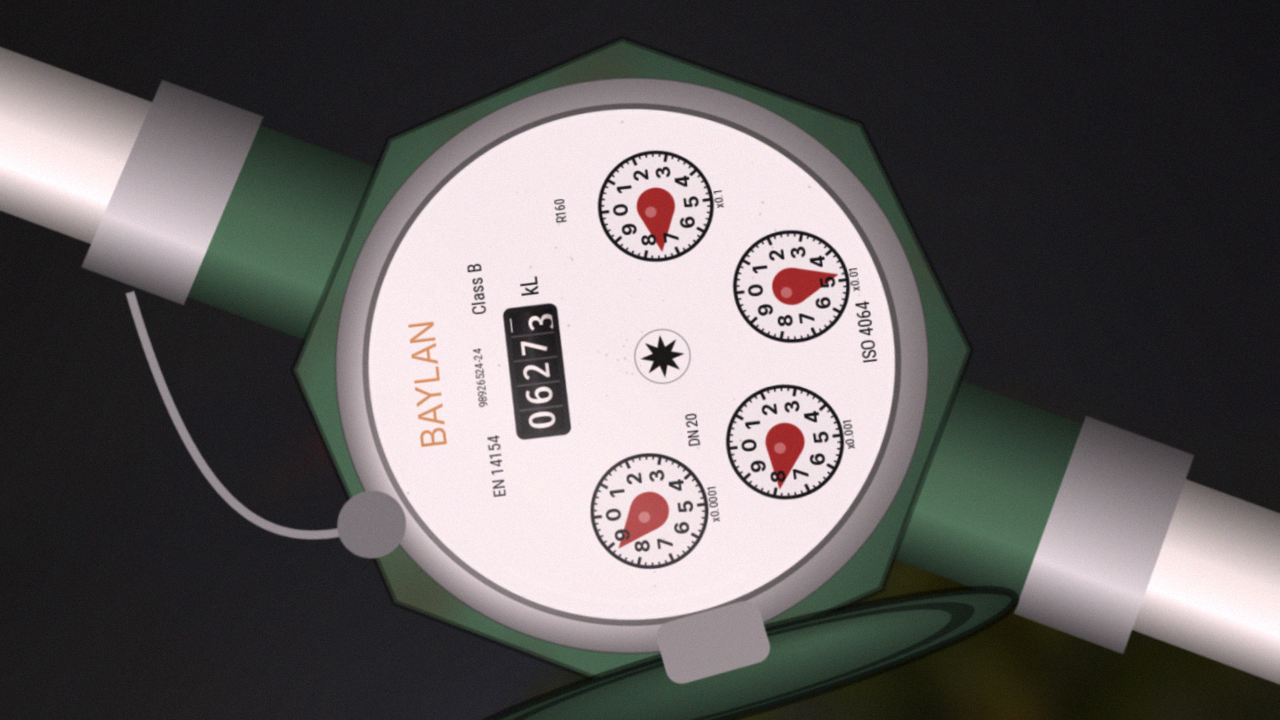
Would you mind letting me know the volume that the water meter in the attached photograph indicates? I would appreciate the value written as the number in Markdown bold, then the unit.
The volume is **6272.7478** kL
